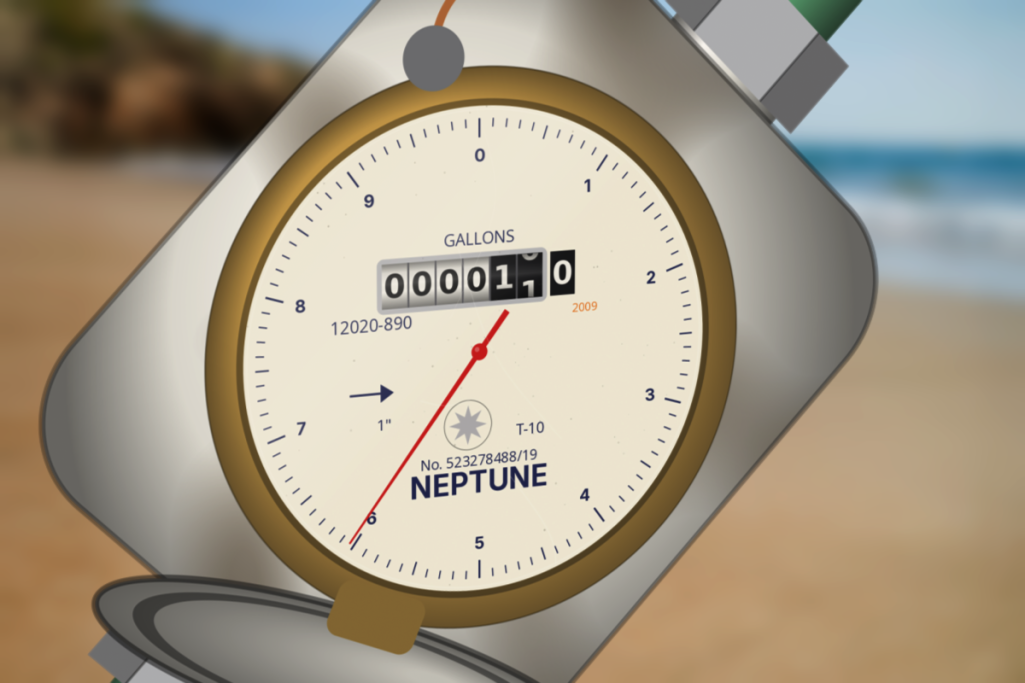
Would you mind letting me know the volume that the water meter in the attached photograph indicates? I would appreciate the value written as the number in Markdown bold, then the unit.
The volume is **106.0** gal
